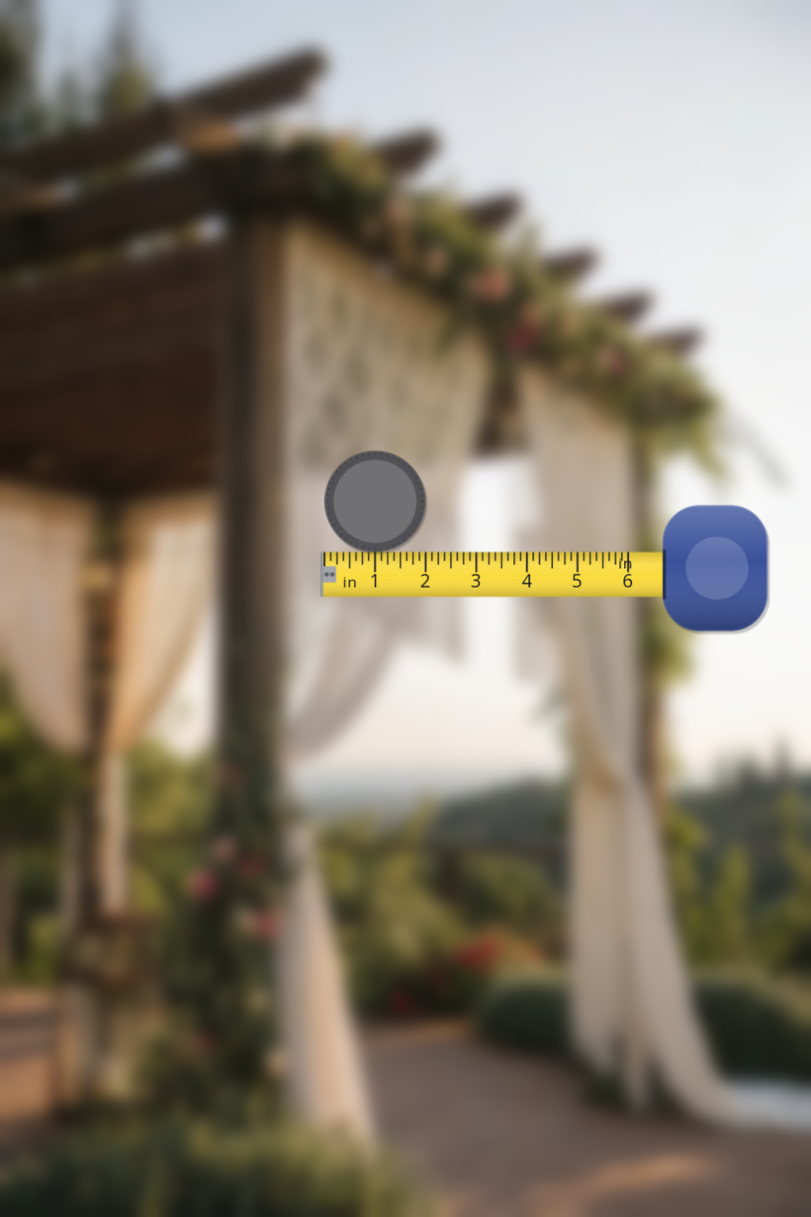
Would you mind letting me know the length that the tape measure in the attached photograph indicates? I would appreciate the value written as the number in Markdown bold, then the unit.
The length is **2** in
